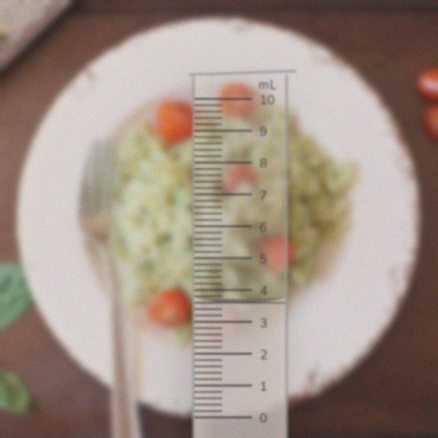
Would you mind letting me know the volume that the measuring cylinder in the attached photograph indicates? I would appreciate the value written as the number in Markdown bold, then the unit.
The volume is **3.6** mL
